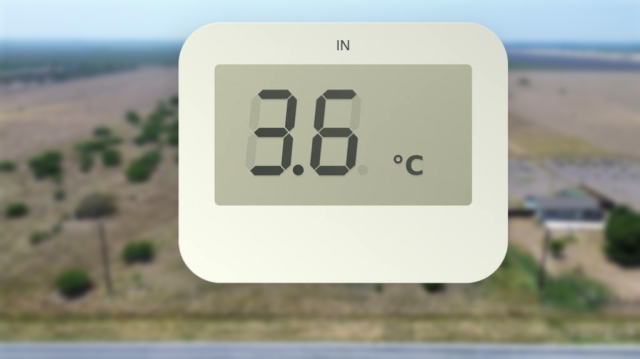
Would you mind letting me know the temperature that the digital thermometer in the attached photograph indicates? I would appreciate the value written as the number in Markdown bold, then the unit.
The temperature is **3.6** °C
